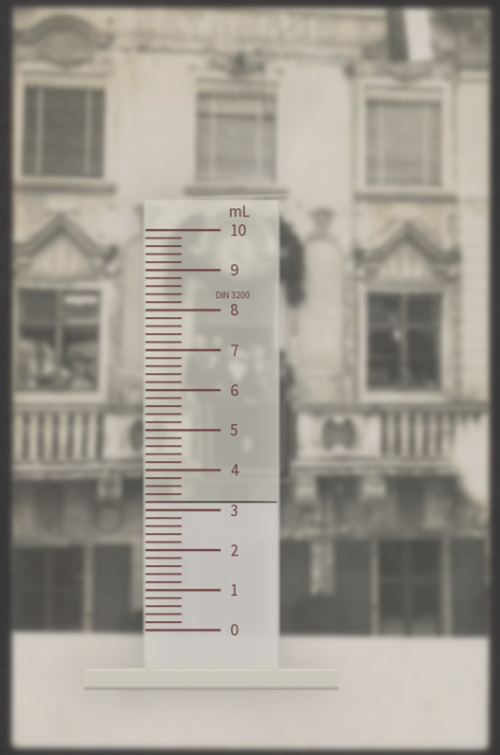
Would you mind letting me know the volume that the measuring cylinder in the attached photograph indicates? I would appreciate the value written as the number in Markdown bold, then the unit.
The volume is **3.2** mL
